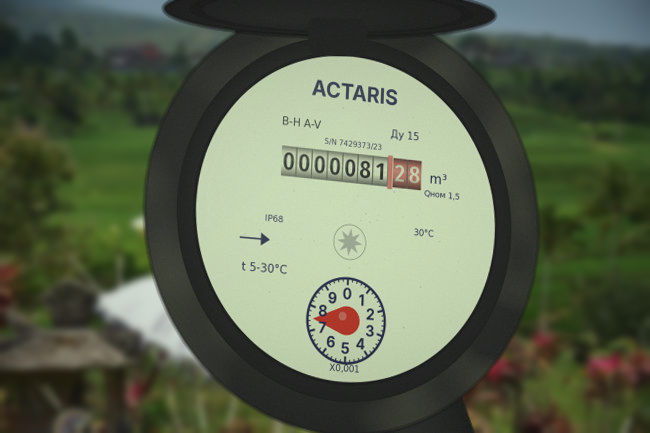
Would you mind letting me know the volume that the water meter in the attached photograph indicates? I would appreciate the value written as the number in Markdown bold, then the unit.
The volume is **81.287** m³
